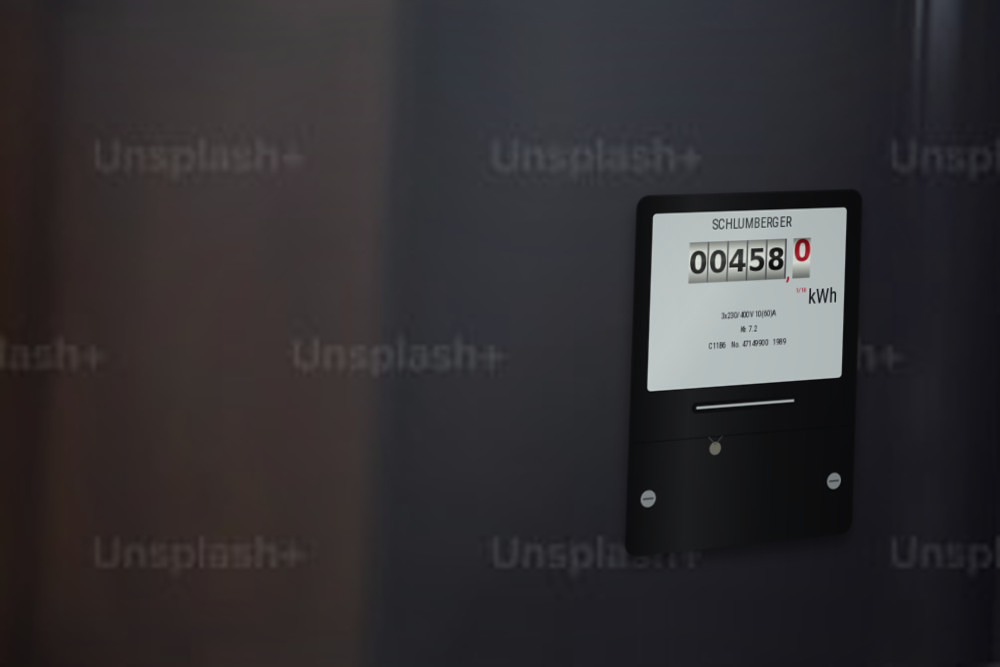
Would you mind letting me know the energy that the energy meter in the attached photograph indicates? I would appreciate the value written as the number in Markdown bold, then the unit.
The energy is **458.0** kWh
